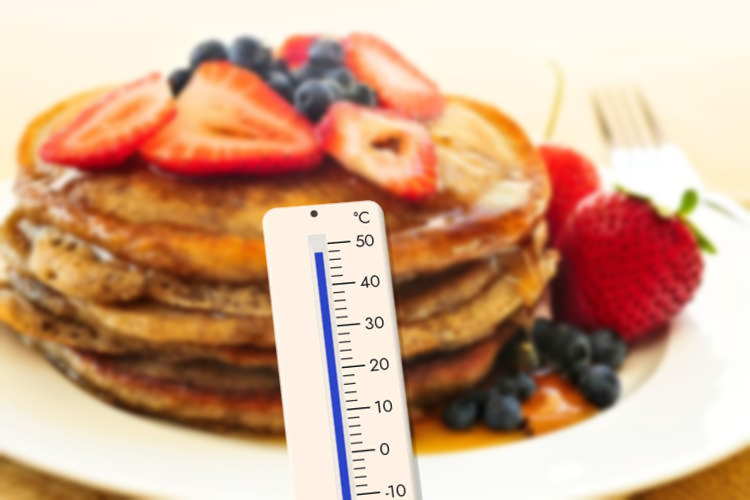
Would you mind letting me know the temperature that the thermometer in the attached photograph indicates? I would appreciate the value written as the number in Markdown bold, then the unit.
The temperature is **48** °C
